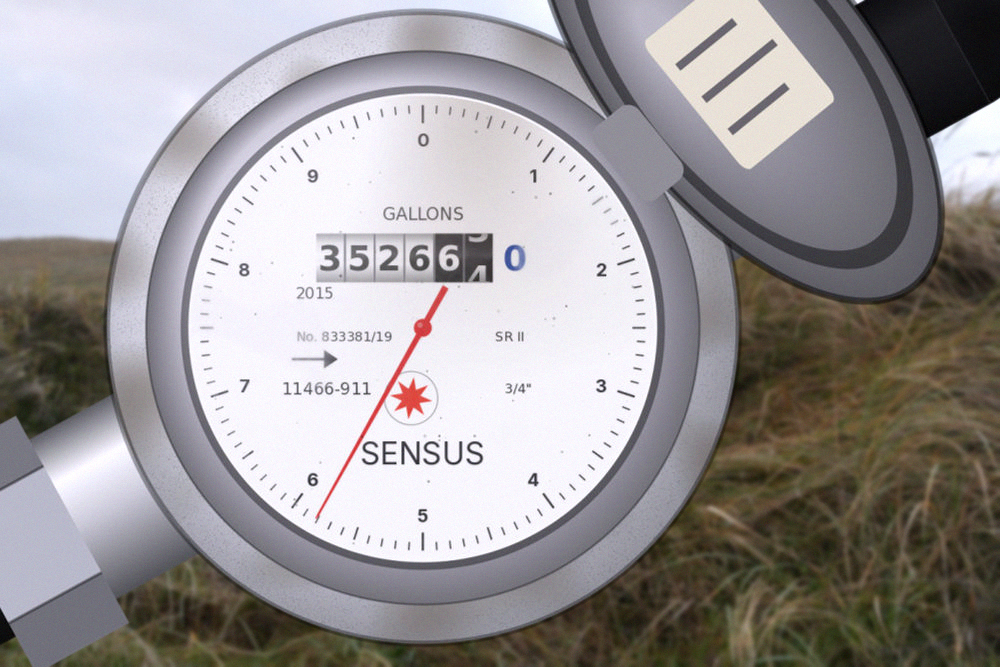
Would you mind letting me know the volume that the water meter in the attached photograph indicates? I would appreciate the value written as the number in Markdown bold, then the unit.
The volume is **3526635.8** gal
